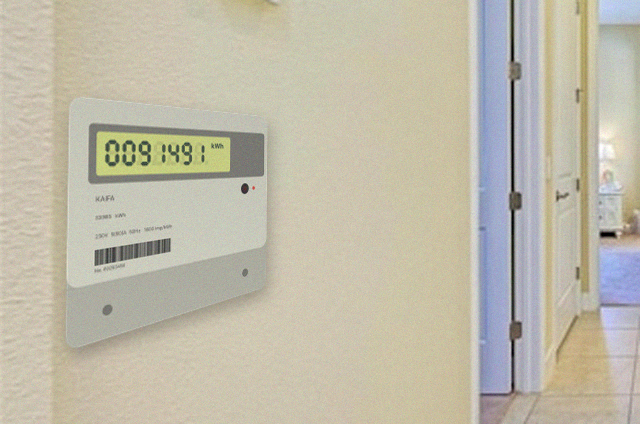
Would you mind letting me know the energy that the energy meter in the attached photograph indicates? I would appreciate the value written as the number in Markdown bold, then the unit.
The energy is **91491** kWh
